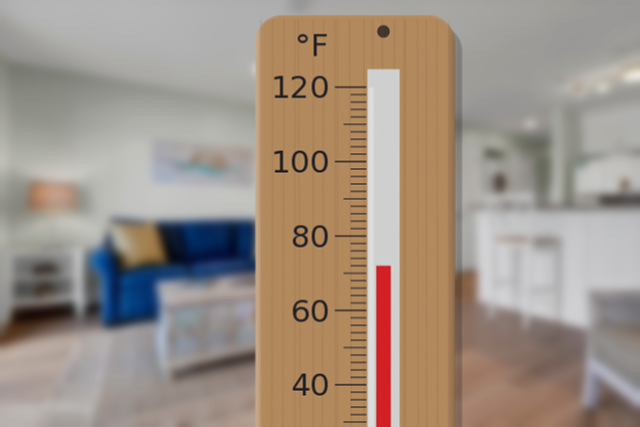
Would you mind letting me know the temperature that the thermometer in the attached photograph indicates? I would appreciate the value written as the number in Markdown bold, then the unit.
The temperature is **72** °F
